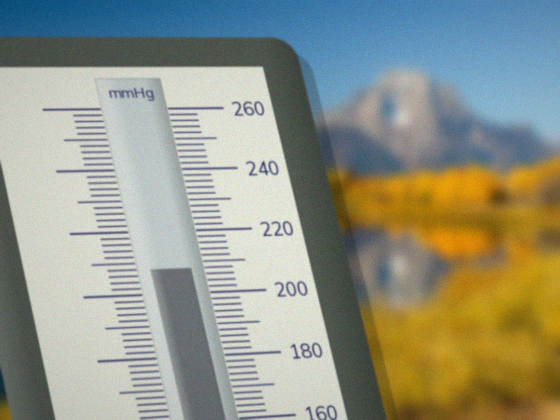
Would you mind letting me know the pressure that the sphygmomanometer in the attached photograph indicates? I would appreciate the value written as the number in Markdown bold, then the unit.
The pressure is **208** mmHg
